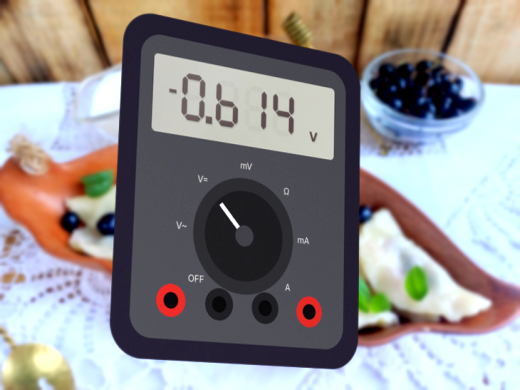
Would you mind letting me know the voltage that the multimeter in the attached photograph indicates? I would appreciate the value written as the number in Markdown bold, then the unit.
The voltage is **-0.614** V
